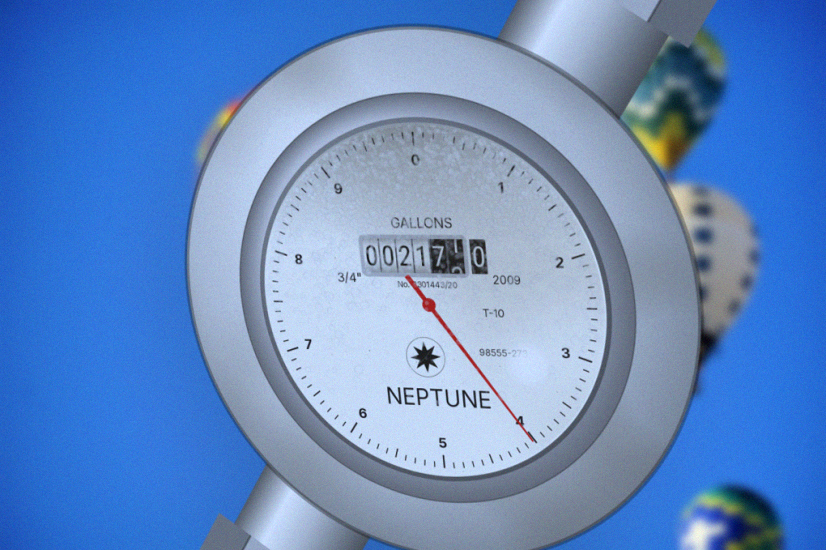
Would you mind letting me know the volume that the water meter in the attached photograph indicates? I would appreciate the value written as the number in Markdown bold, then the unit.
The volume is **21714.0** gal
